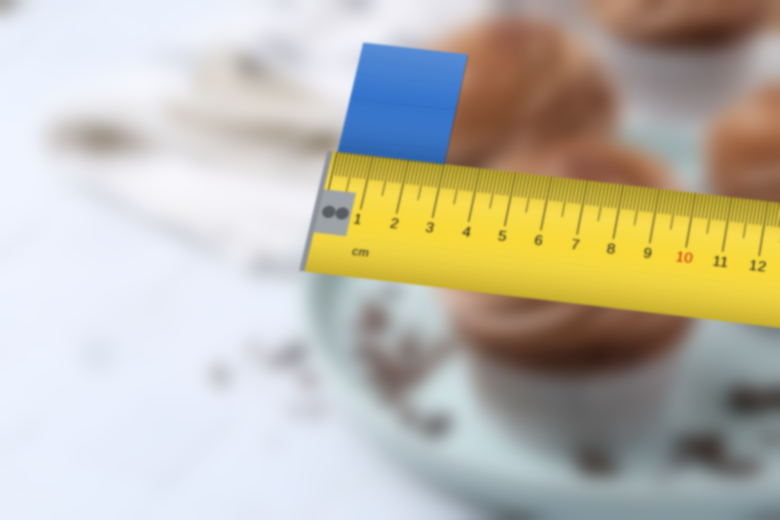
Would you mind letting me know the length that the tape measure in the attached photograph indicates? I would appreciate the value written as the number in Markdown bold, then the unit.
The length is **3** cm
